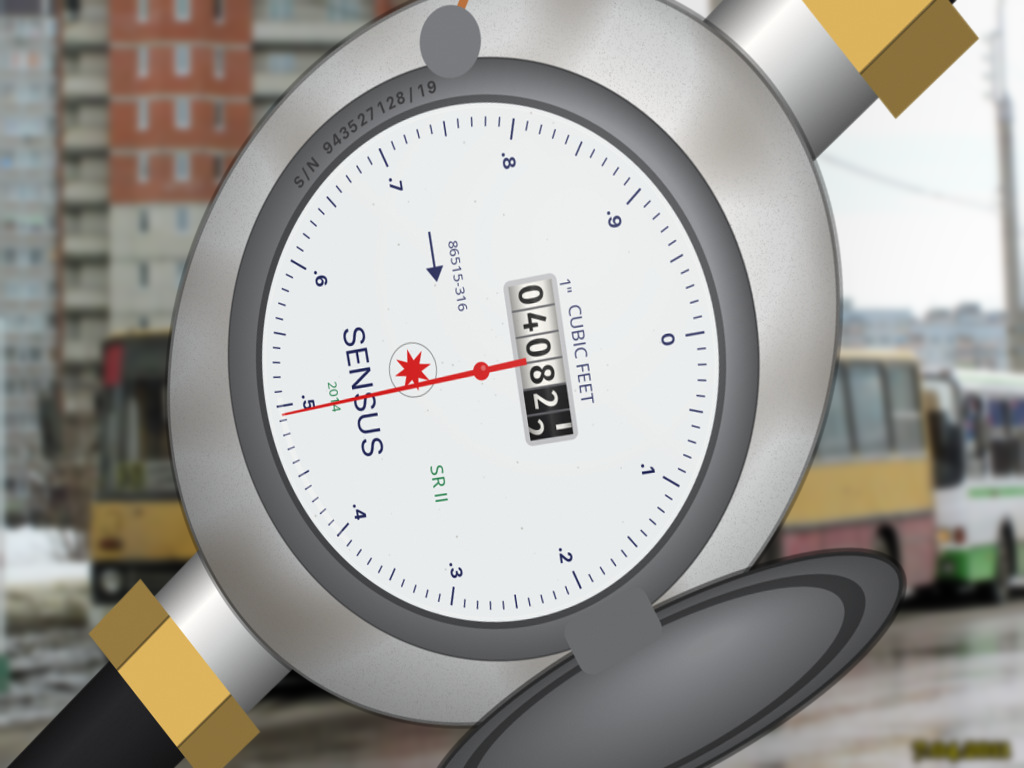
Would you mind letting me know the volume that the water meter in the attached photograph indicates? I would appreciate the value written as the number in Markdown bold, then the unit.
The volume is **40821.49** ft³
